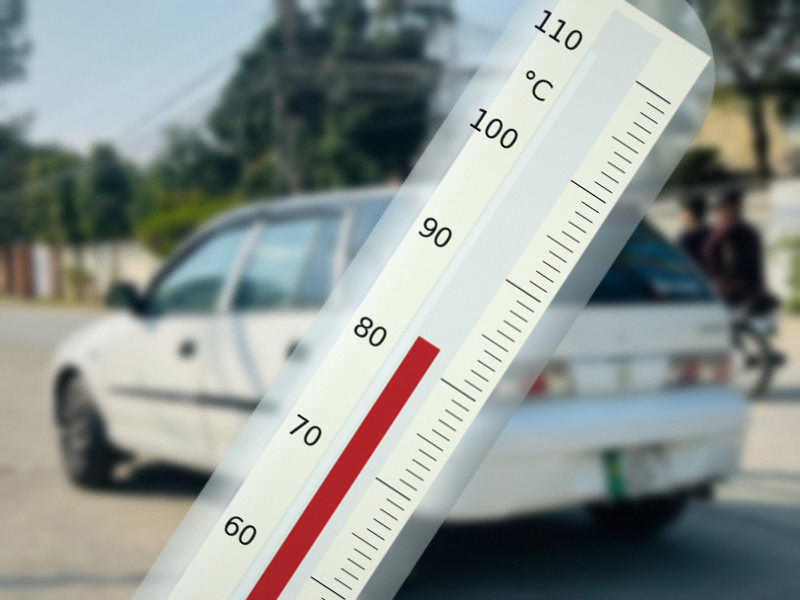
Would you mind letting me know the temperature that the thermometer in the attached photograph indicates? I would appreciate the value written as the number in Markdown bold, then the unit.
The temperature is **82** °C
